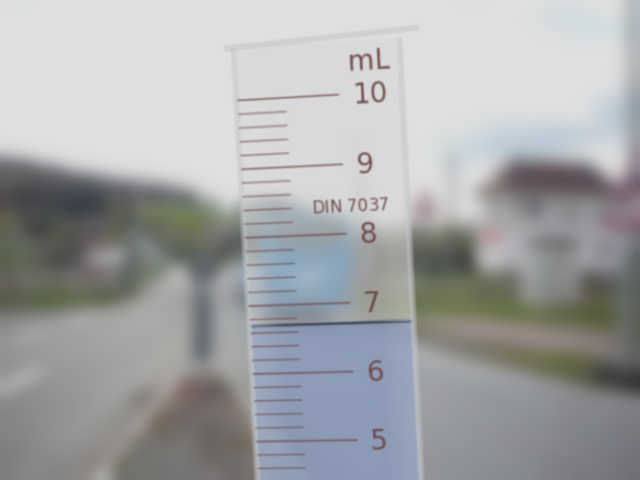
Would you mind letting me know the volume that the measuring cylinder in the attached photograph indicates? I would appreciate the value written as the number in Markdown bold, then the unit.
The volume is **6.7** mL
